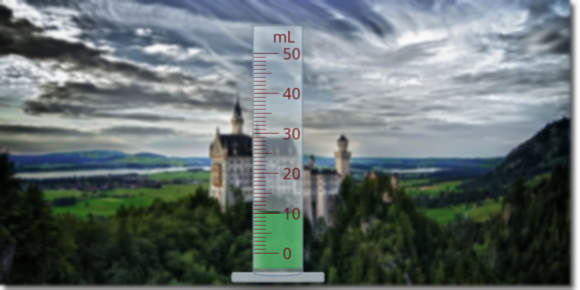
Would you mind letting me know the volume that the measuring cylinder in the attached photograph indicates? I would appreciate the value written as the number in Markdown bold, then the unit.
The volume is **10** mL
